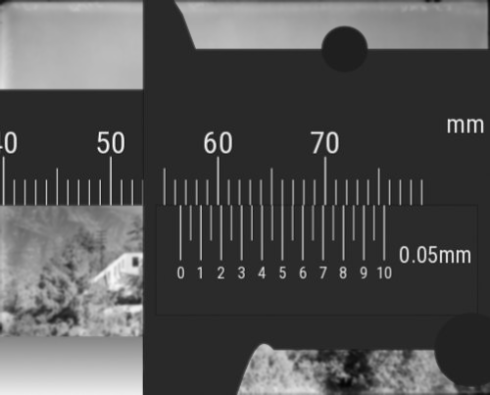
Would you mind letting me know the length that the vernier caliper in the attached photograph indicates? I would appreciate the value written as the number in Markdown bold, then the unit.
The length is **56.5** mm
